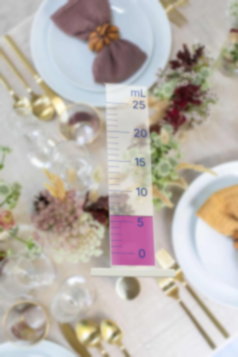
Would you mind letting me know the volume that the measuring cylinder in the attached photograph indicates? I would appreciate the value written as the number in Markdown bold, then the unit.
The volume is **6** mL
